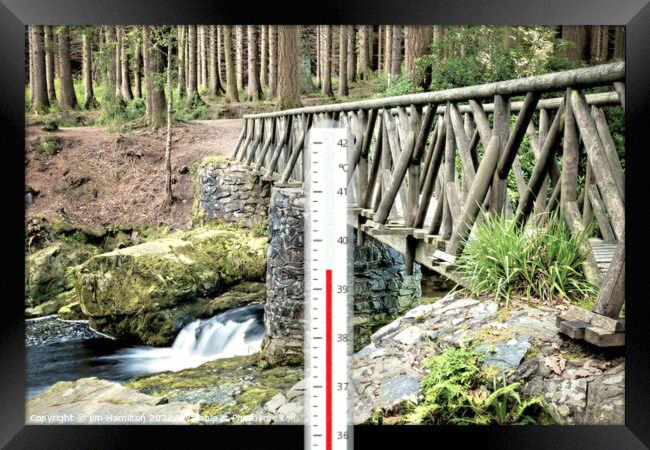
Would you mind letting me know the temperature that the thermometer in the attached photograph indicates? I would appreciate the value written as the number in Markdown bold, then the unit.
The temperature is **39.4** °C
